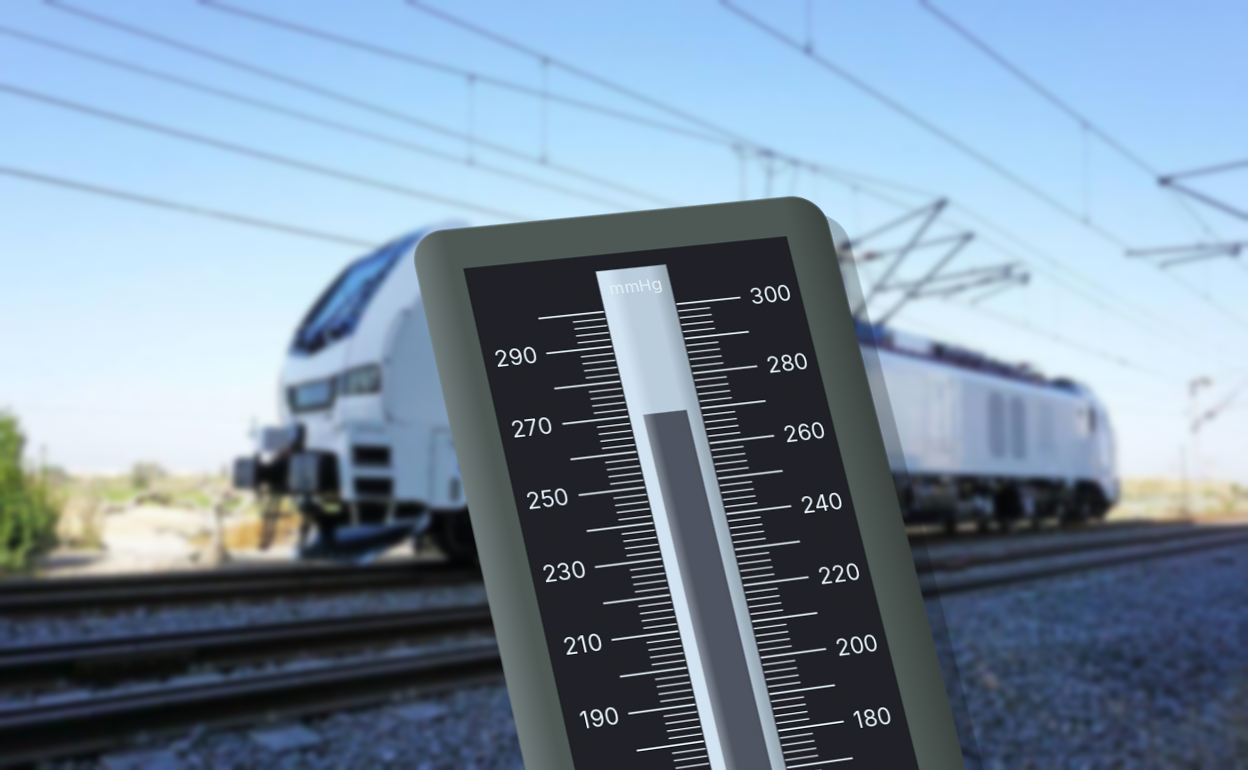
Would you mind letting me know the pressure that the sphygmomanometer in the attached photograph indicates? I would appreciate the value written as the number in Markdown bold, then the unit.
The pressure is **270** mmHg
